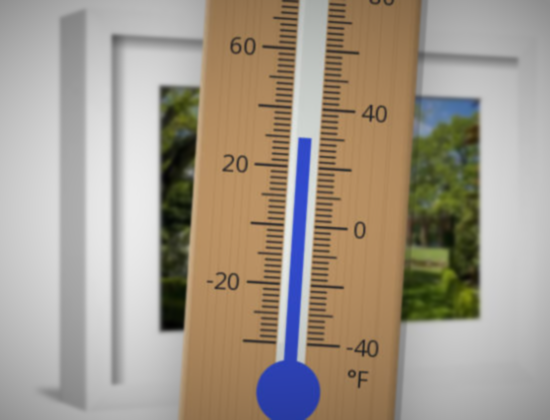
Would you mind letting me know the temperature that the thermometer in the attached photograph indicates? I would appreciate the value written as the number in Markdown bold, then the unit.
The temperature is **30** °F
